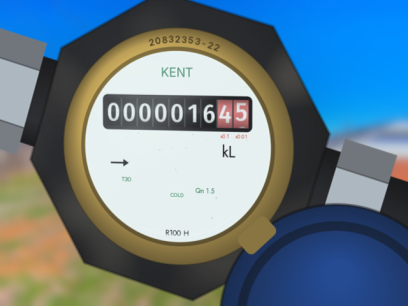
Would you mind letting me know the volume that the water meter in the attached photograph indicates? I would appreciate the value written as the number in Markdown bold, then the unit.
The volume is **16.45** kL
